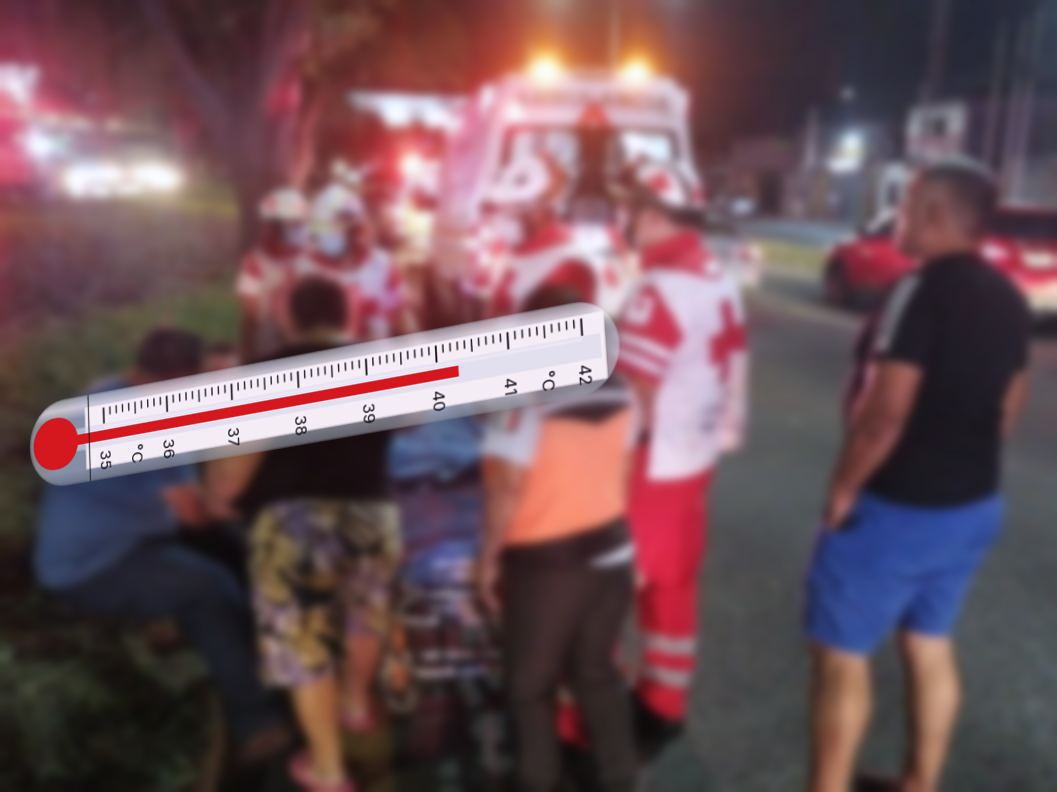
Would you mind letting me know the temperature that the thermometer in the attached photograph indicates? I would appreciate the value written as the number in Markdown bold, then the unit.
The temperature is **40.3** °C
